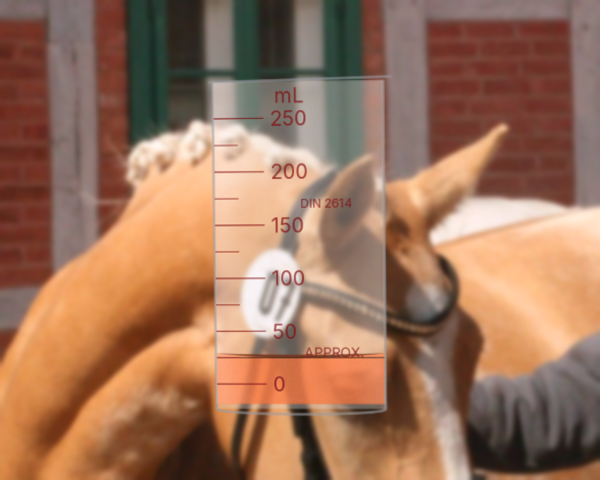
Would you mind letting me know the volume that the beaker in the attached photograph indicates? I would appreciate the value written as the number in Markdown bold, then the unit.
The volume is **25** mL
